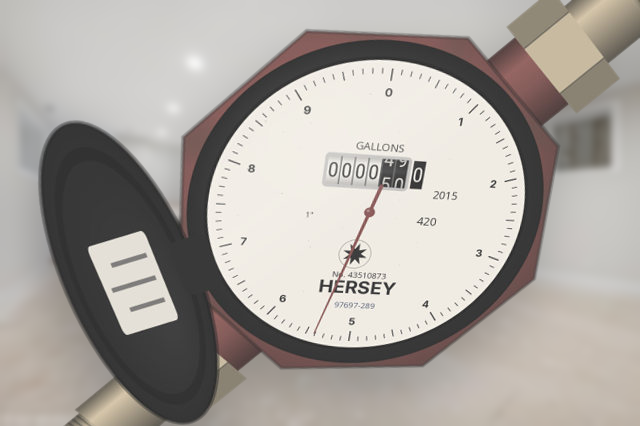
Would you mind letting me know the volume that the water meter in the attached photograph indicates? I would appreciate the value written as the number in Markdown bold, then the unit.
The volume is **495.4** gal
